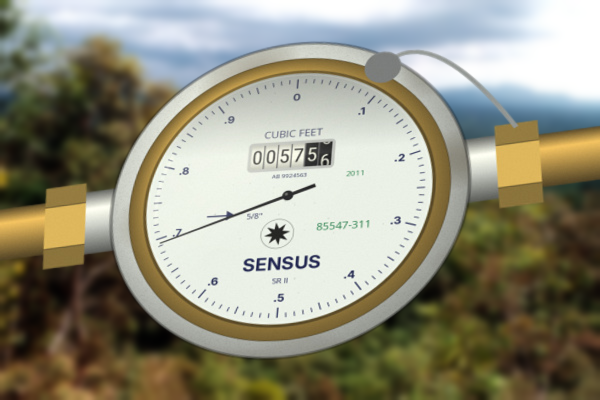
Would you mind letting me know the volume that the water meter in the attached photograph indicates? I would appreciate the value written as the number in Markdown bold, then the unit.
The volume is **5755.69** ft³
